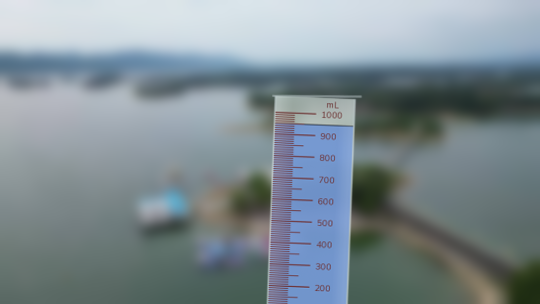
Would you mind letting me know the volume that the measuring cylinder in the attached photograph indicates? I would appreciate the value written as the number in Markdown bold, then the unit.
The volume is **950** mL
